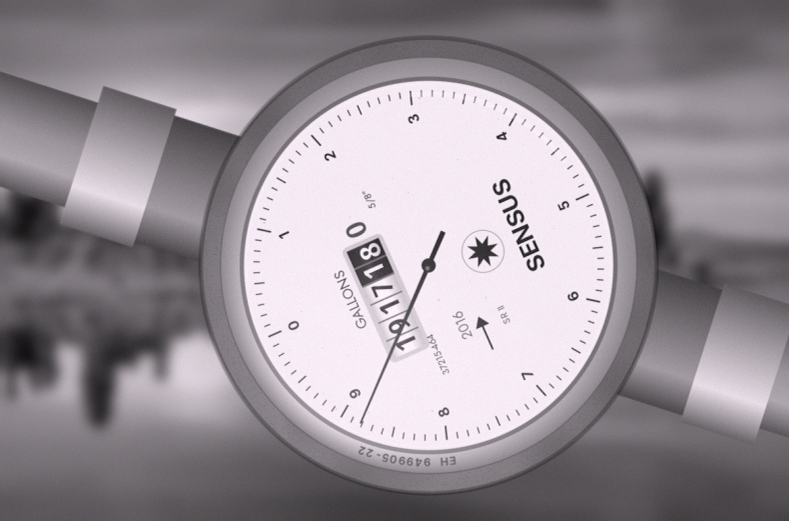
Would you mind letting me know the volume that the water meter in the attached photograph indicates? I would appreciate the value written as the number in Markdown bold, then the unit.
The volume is **1917178.8** gal
